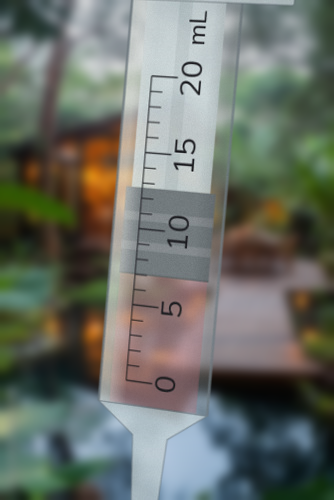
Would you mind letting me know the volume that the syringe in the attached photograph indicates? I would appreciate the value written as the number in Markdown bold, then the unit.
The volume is **7** mL
